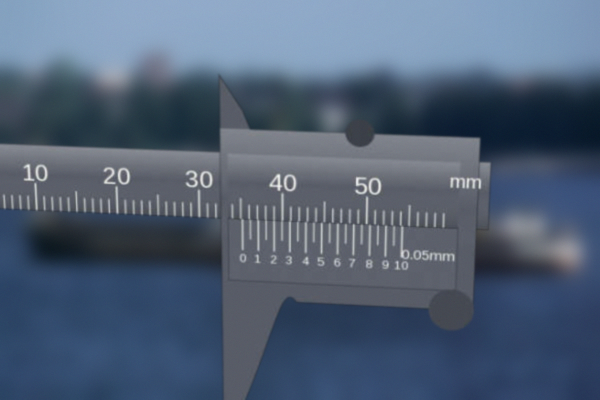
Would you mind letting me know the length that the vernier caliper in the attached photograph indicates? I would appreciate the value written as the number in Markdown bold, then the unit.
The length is **35.2** mm
